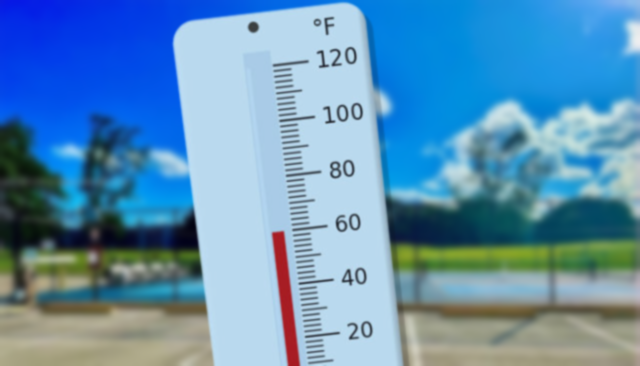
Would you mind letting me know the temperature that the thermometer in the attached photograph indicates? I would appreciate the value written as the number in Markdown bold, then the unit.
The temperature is **60** °F
